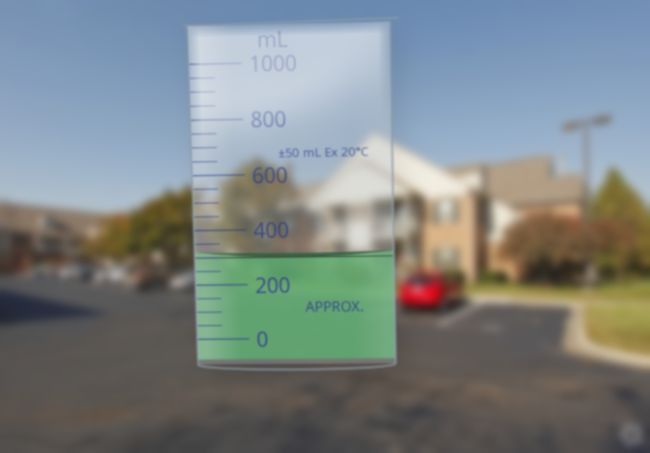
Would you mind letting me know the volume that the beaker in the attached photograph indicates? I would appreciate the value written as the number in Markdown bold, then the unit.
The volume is **300** mL
